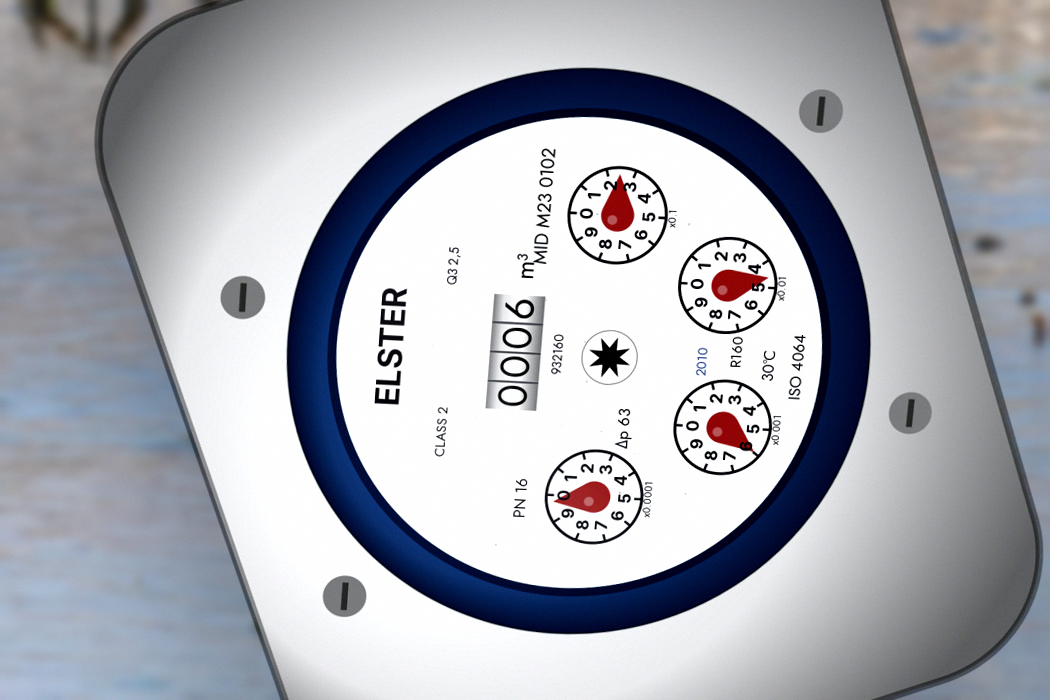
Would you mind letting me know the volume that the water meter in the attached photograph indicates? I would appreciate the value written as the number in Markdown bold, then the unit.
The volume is **6.2459** m³
